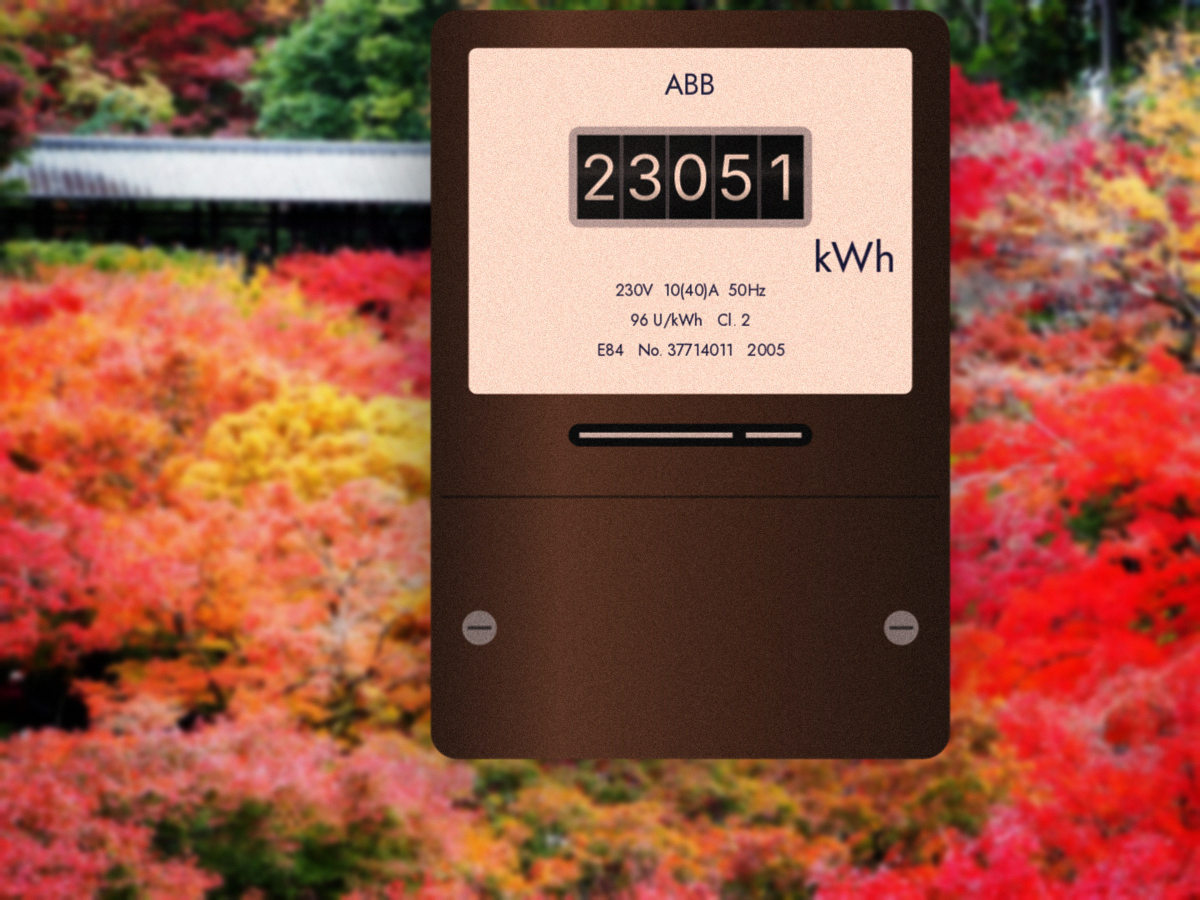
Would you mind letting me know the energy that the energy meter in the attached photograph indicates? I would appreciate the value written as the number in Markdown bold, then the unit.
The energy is **23051** kWh
